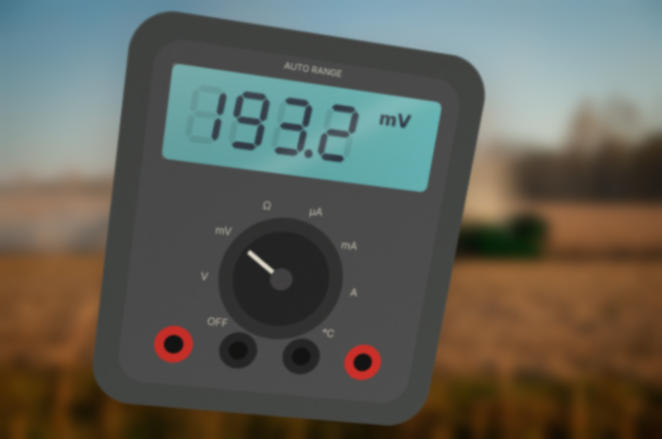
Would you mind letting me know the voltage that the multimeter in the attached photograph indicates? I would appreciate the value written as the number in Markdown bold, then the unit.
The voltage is **193.2** mV
